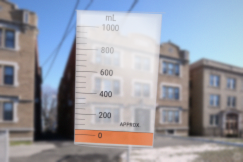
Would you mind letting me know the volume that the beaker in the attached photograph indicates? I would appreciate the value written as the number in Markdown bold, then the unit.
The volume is **50** mL
